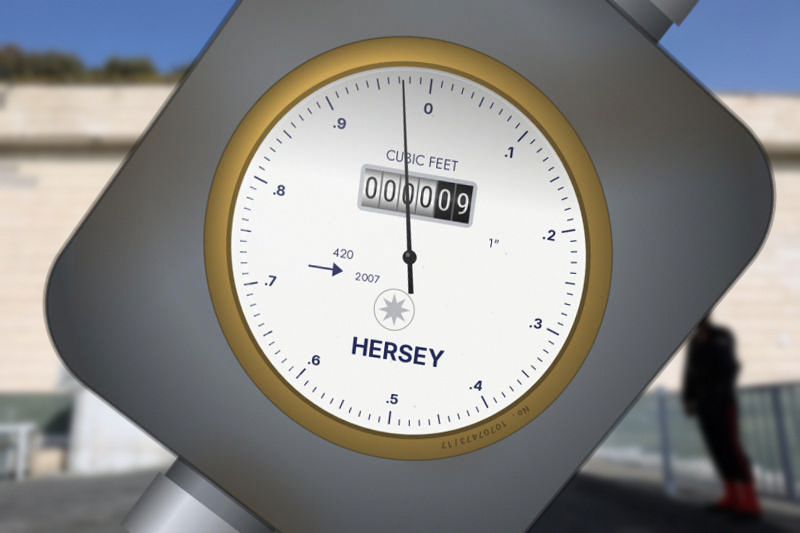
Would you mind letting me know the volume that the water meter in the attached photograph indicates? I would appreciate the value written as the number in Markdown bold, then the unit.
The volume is **8.97** ft³
